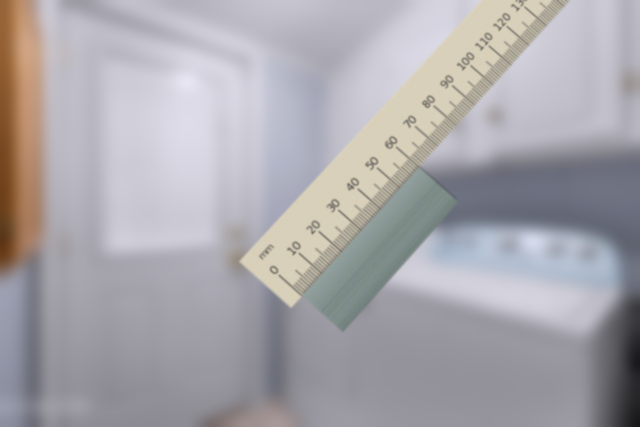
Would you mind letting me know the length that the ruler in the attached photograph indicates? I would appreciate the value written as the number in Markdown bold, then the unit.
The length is **60** mm
